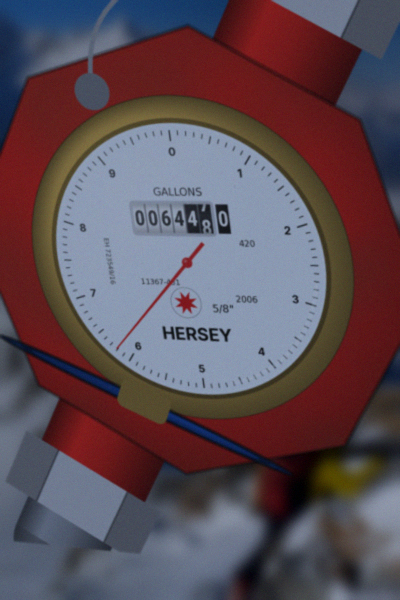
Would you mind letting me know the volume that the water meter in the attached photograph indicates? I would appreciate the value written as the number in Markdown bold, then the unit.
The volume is **64476.2** gal
